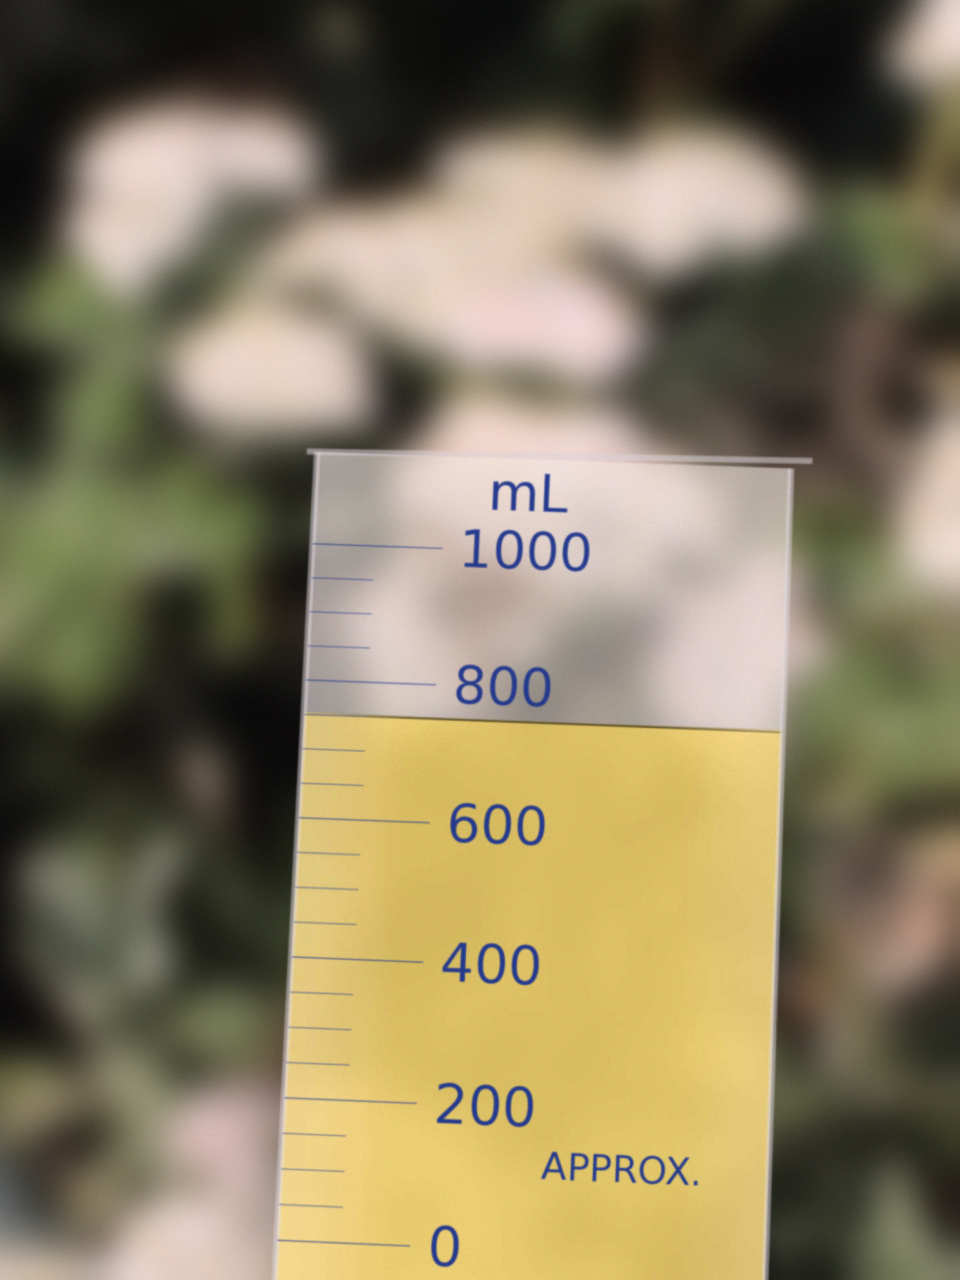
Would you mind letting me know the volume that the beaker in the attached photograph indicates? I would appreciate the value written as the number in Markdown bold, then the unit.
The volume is **750** mL
